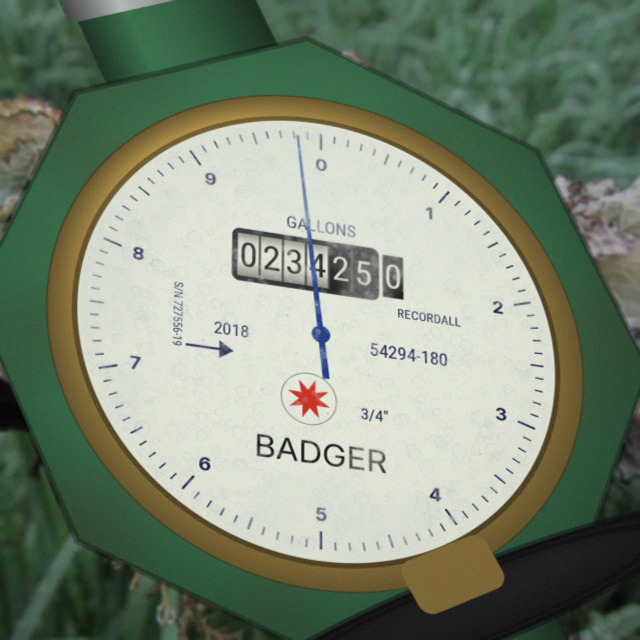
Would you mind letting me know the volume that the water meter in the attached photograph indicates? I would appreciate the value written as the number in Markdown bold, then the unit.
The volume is **234249.8** gal
